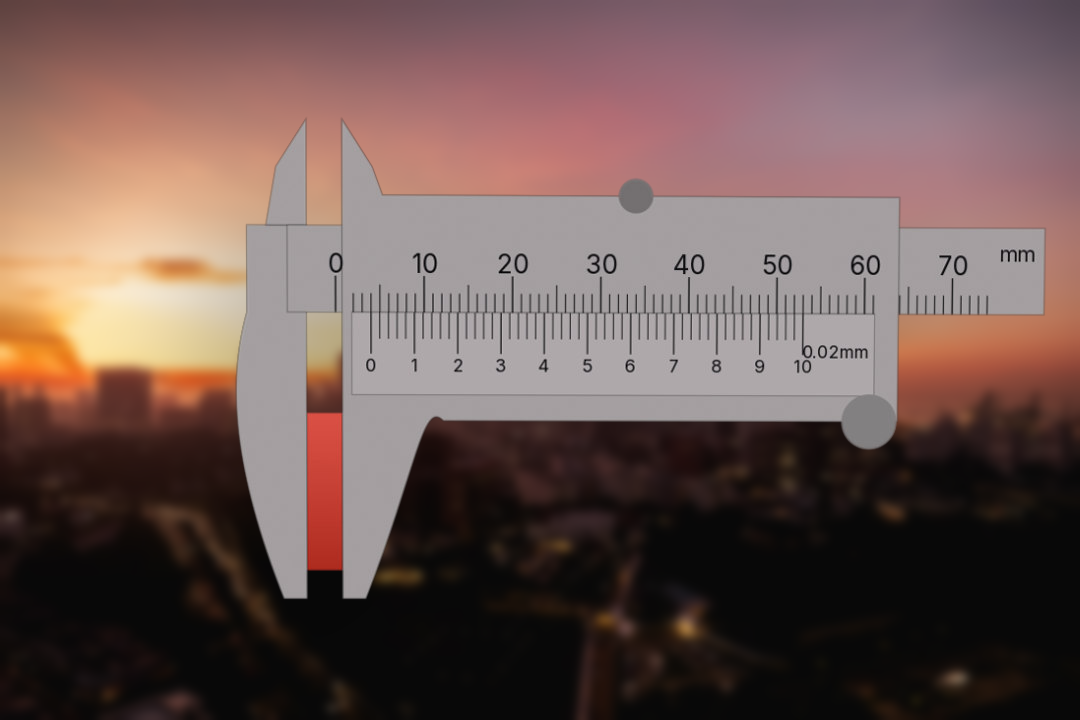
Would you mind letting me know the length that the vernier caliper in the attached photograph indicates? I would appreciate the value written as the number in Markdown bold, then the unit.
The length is **4.0** mm
